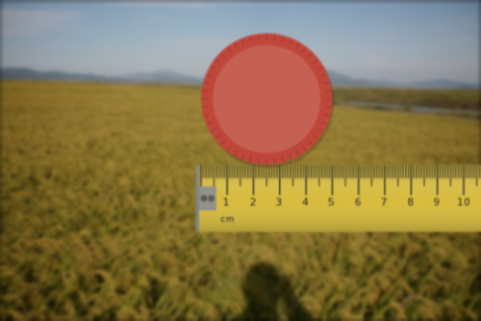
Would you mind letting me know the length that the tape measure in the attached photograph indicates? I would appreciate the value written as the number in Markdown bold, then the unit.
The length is **5** cm
